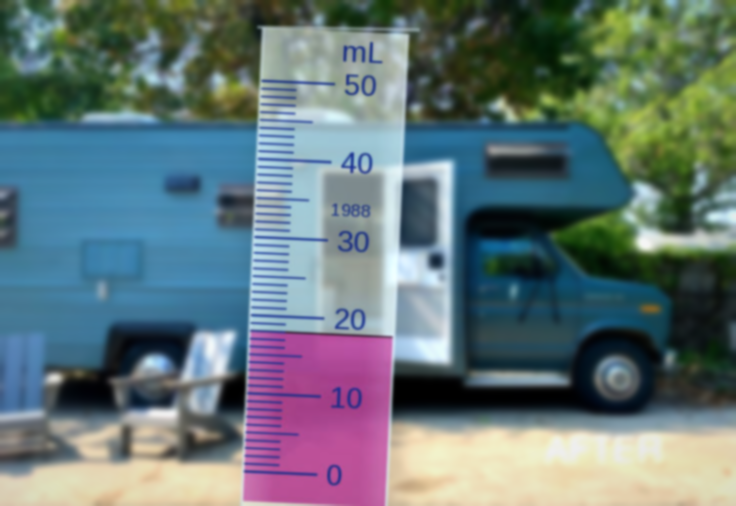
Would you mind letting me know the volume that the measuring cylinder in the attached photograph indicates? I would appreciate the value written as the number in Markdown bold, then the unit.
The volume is **18** mL
